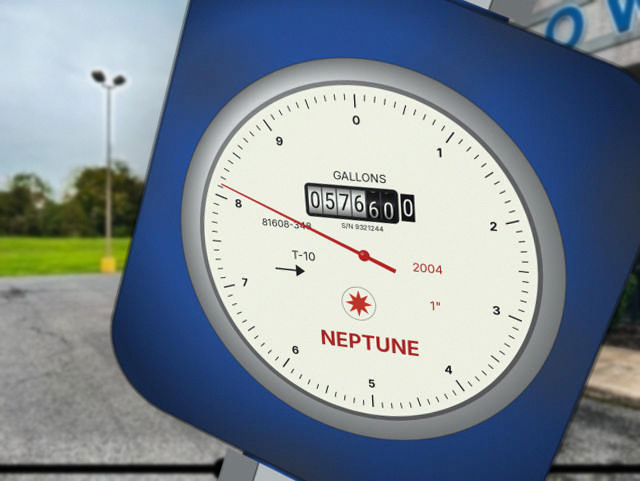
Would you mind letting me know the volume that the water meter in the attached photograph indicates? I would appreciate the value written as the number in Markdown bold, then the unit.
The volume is **576598.1** gal
